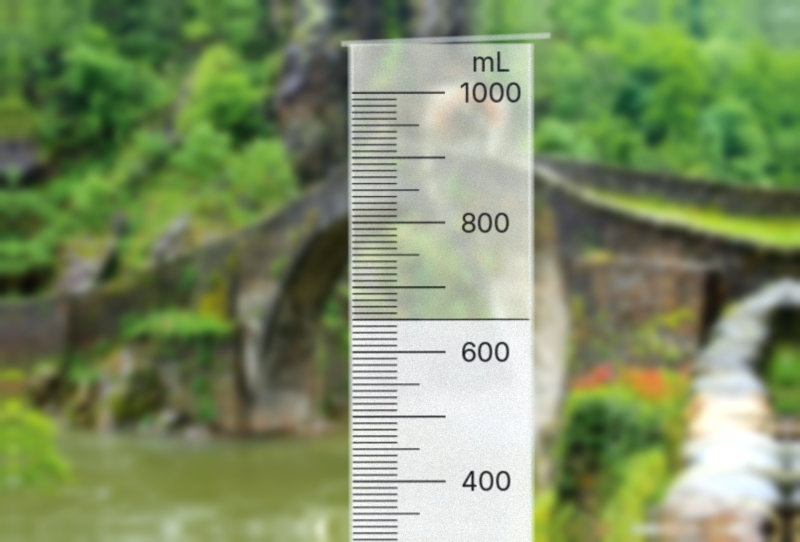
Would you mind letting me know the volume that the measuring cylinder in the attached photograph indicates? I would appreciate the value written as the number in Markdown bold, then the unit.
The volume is **650** mL
